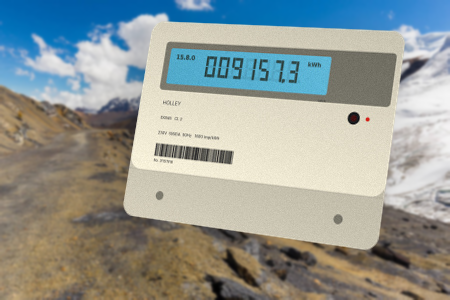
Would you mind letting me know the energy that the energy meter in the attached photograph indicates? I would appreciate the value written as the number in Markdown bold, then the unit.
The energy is **9157.3** kWh
